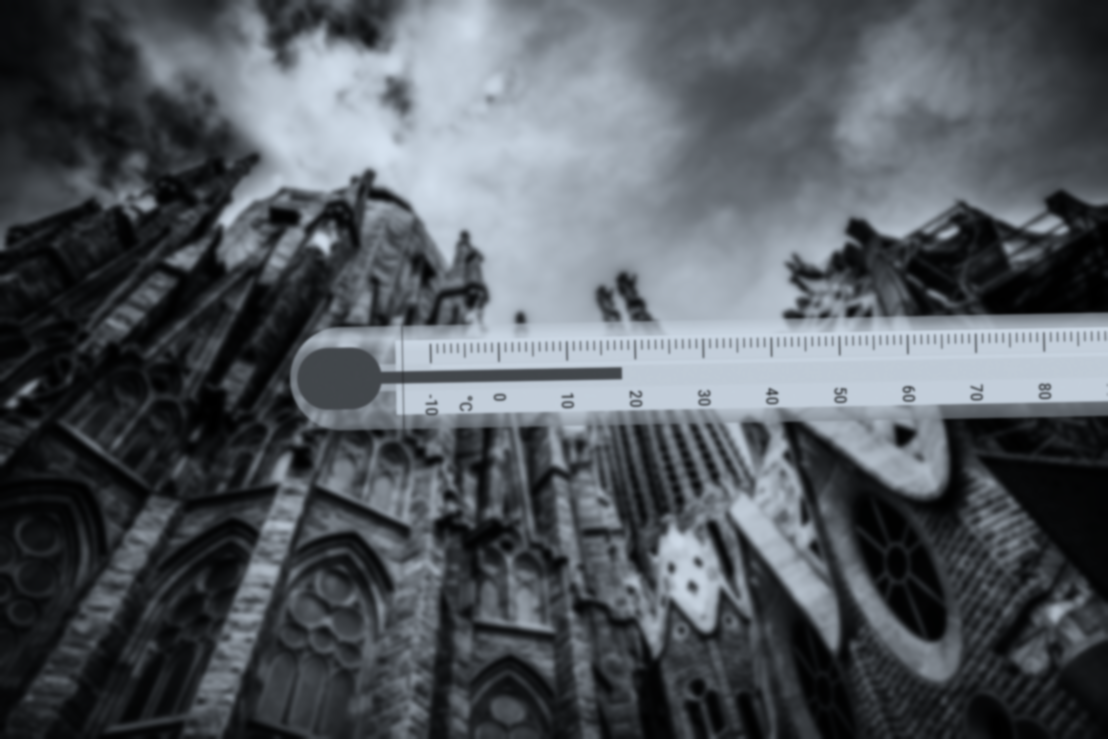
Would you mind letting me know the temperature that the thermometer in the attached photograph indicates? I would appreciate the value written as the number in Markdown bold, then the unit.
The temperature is **18** °C
